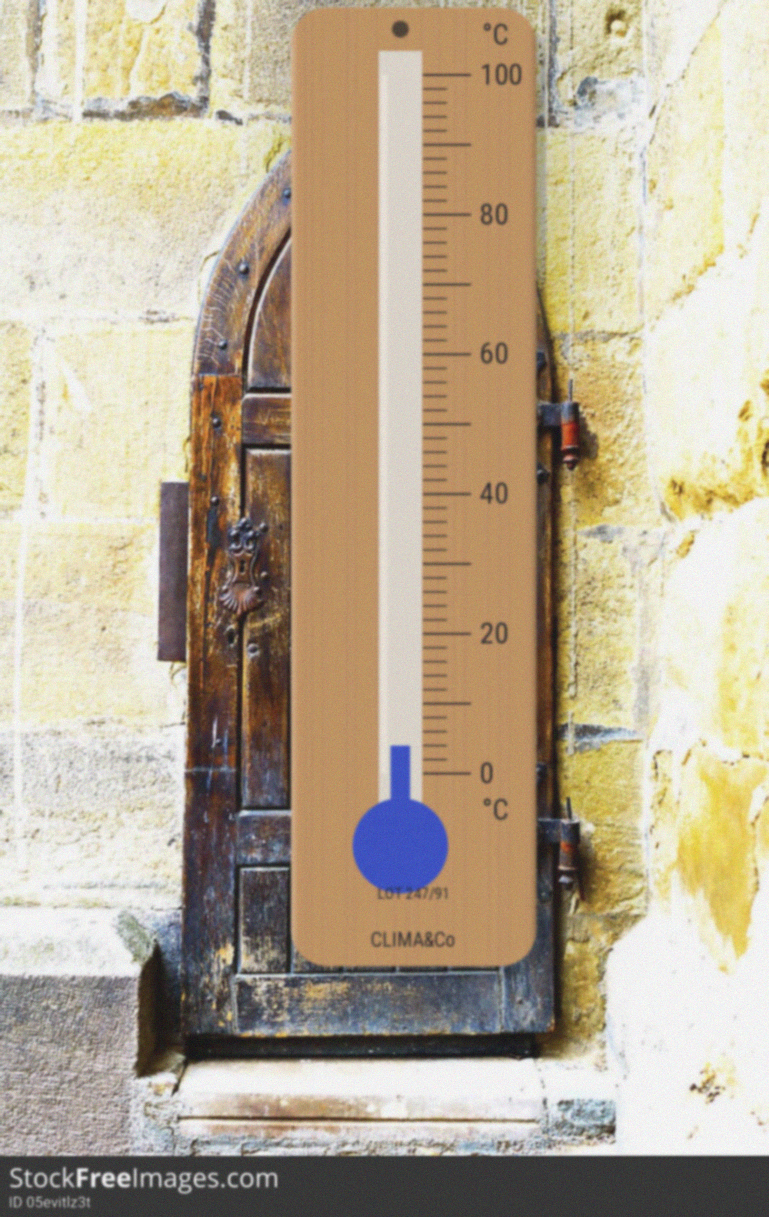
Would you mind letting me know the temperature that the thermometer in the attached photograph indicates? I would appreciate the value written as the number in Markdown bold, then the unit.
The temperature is **4** °C
